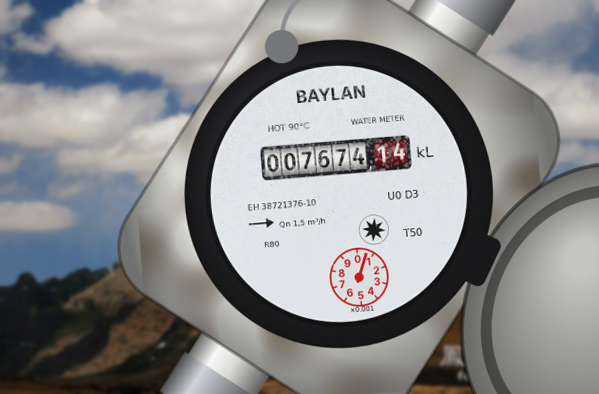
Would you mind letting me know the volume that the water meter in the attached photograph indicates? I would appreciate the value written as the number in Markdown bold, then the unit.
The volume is **7674.140** kL
